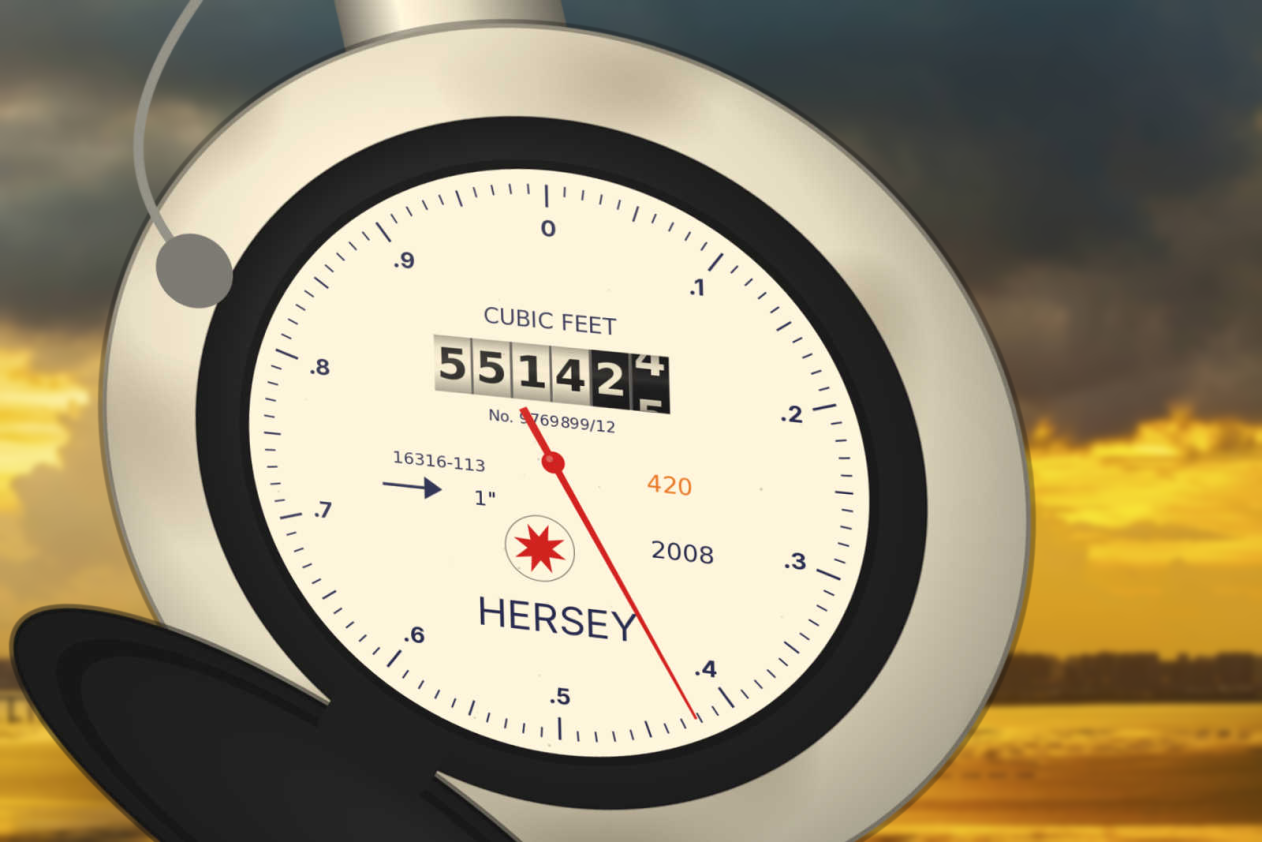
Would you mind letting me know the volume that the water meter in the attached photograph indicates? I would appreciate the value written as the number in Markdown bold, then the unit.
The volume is **551424.42** ft³
